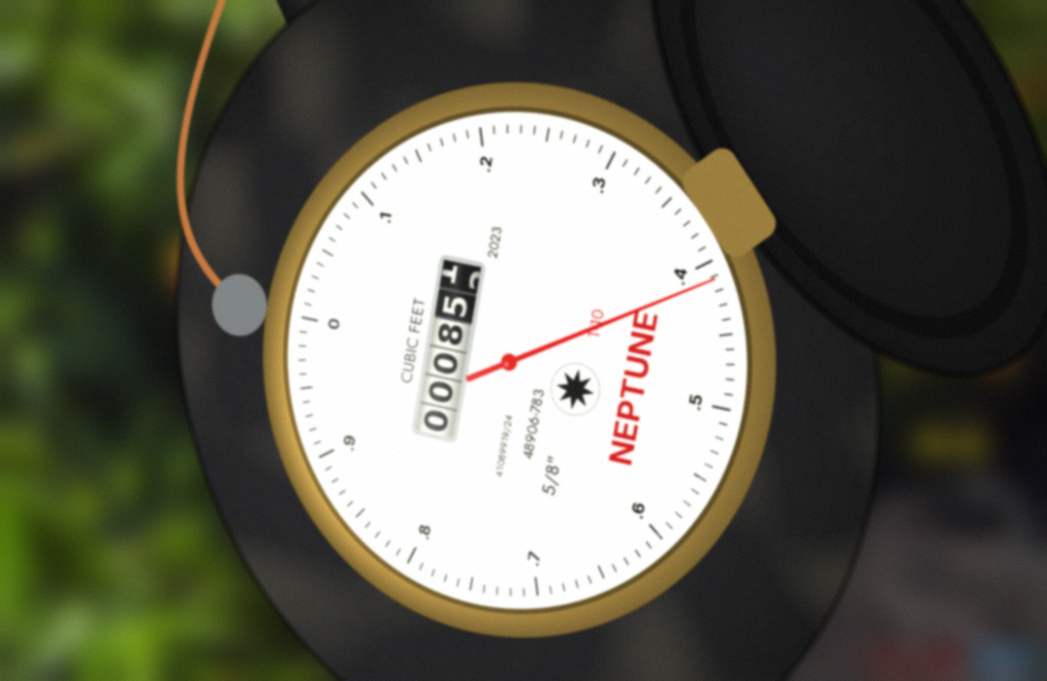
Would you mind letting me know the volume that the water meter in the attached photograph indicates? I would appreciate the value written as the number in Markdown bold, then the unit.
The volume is **851.41** ft³
